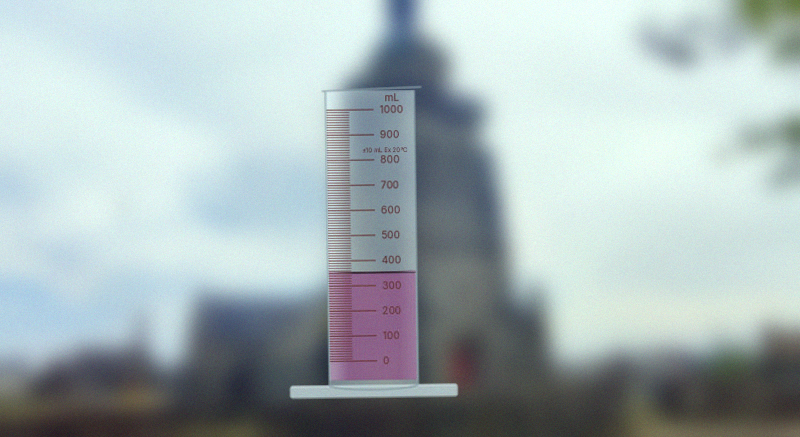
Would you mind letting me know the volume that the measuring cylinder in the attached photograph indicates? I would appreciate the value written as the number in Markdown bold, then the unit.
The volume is **350** mL
